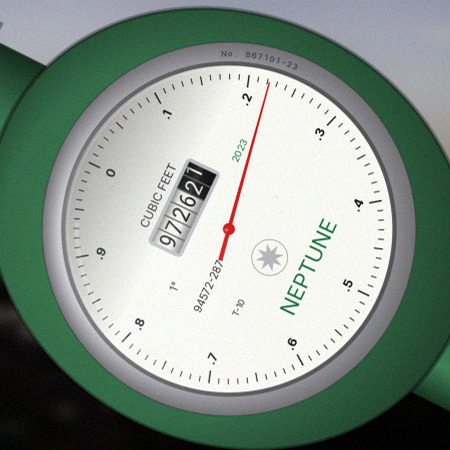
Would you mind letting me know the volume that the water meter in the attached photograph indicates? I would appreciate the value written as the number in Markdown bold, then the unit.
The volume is **972621.22** ft³
